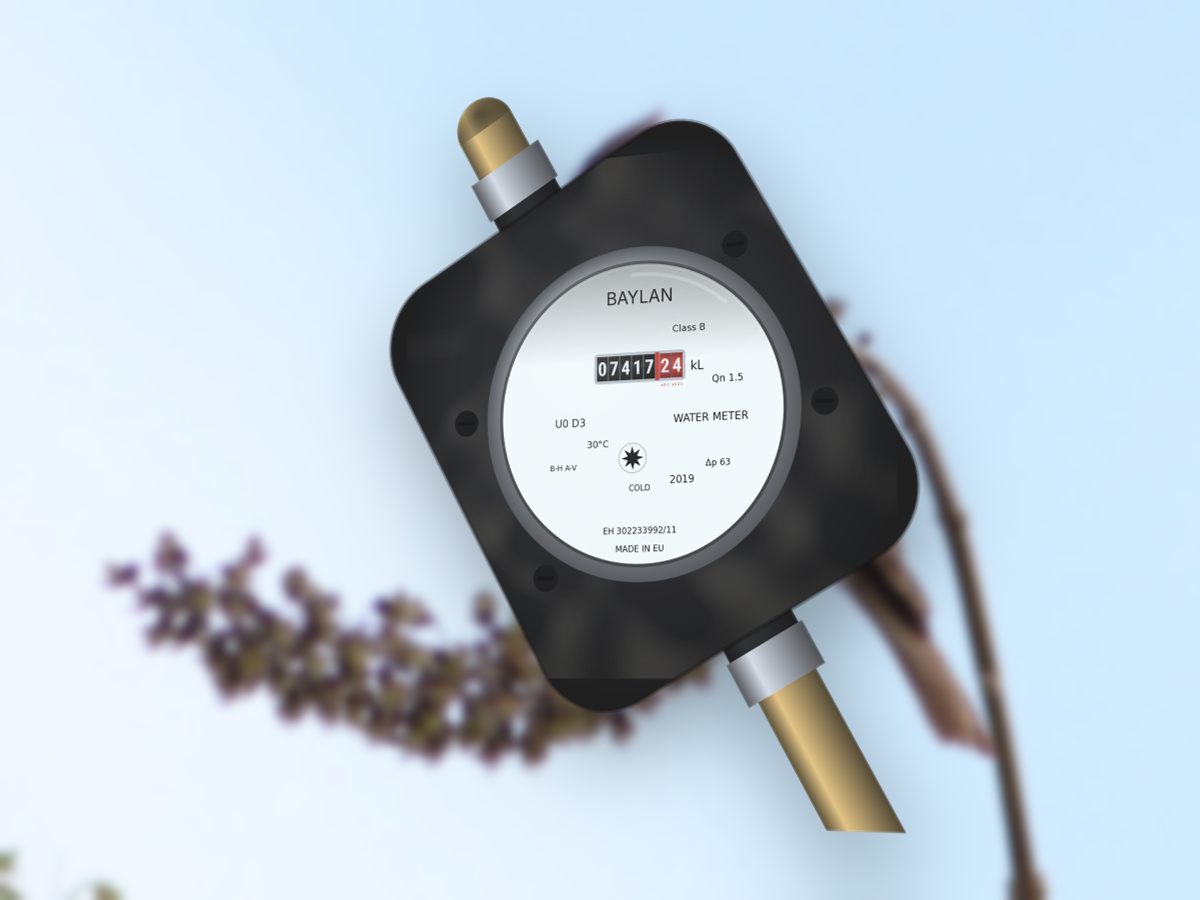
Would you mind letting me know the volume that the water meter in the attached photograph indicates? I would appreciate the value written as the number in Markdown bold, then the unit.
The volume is **7417.24** kL
